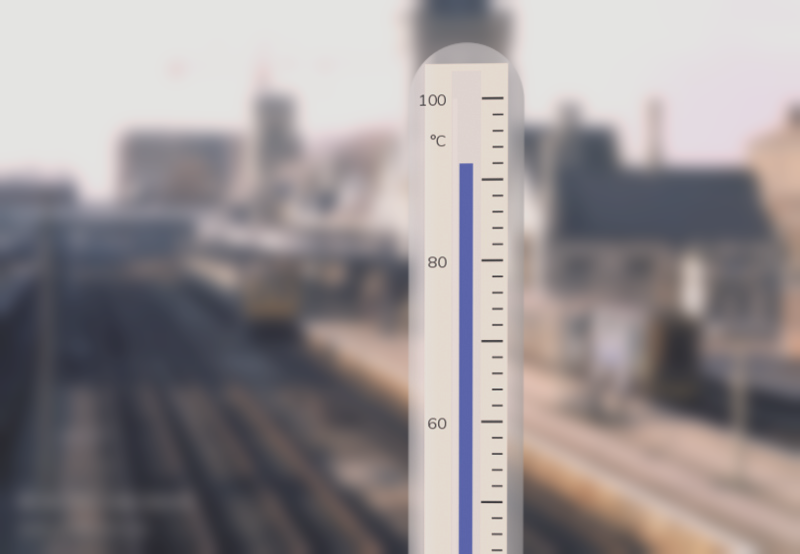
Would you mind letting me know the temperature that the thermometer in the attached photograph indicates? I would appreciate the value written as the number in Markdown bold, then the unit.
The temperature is **92** °C
